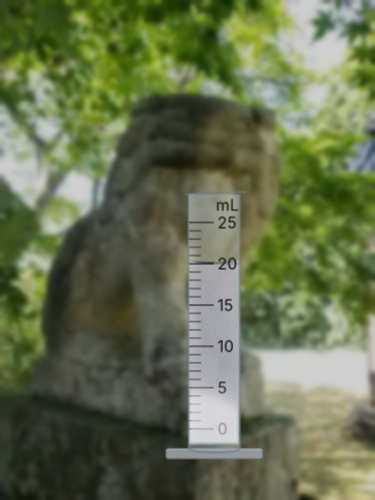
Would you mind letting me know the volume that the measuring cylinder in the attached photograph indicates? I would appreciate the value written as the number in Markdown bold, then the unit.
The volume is **20** mL
